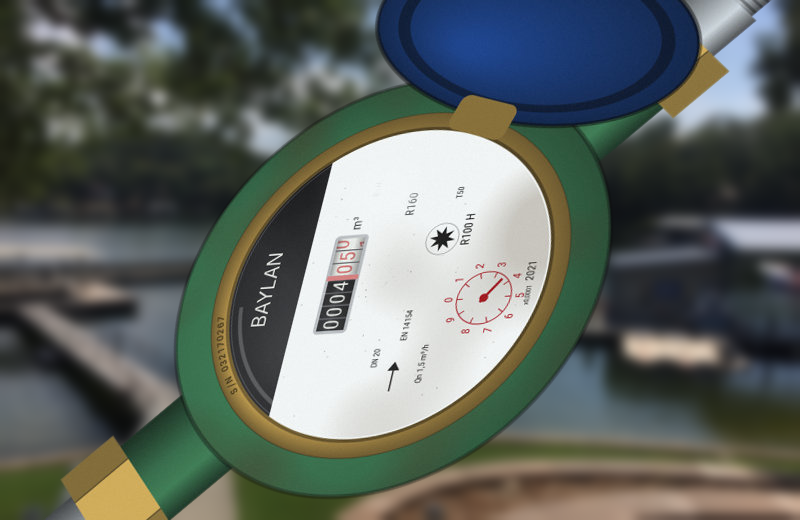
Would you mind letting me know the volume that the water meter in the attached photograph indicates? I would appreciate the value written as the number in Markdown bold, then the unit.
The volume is **4.0503** m³
